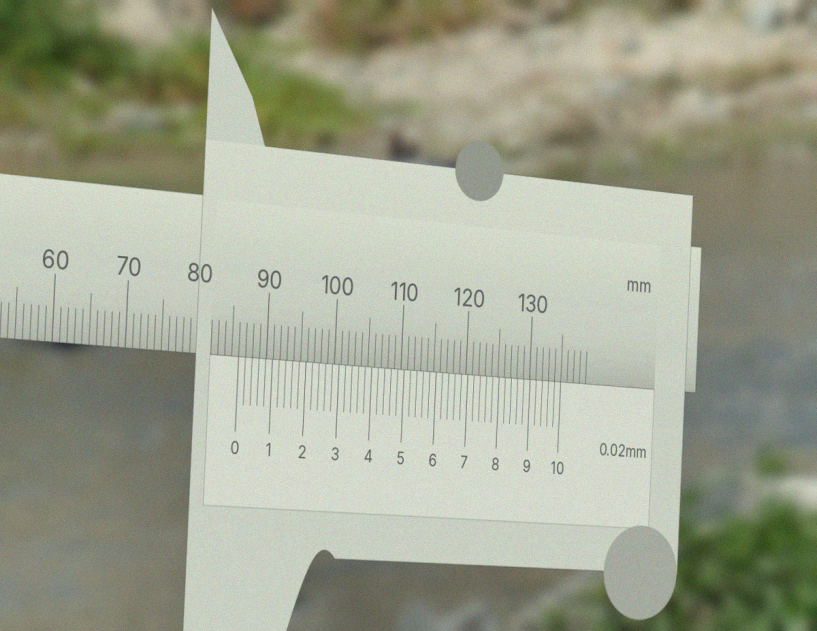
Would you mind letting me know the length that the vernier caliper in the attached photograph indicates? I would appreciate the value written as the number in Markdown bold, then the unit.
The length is **86.0** mm
